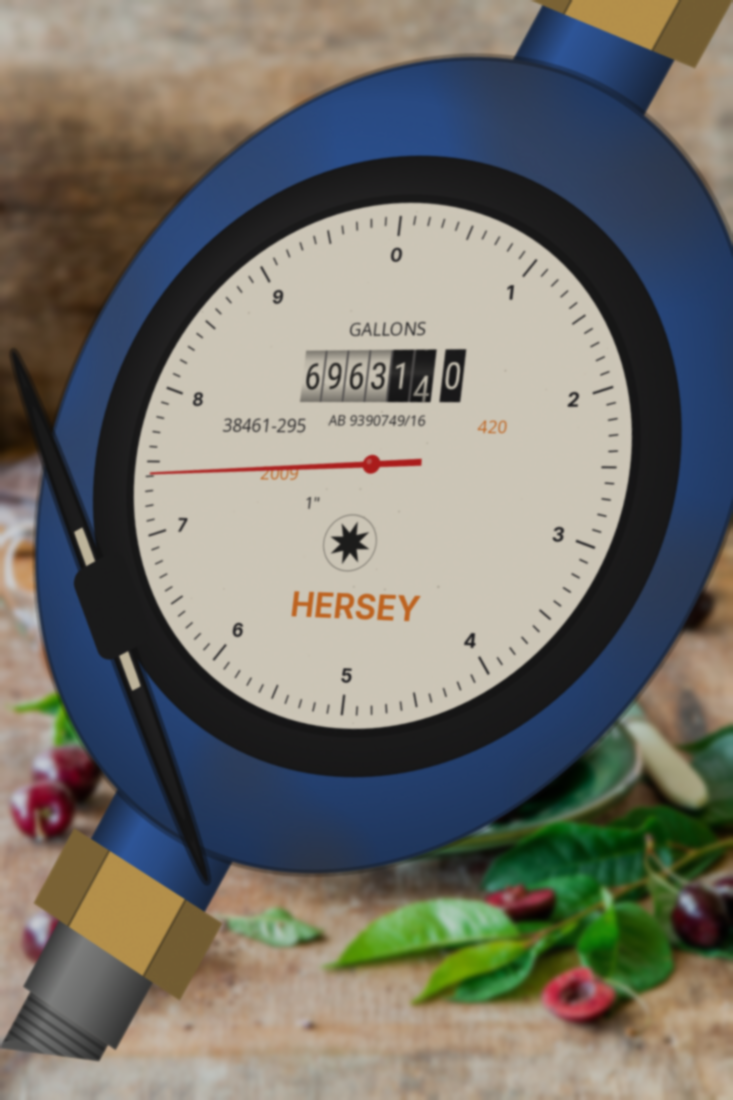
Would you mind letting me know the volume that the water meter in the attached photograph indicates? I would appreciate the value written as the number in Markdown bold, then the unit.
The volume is **6963137.4** gal
